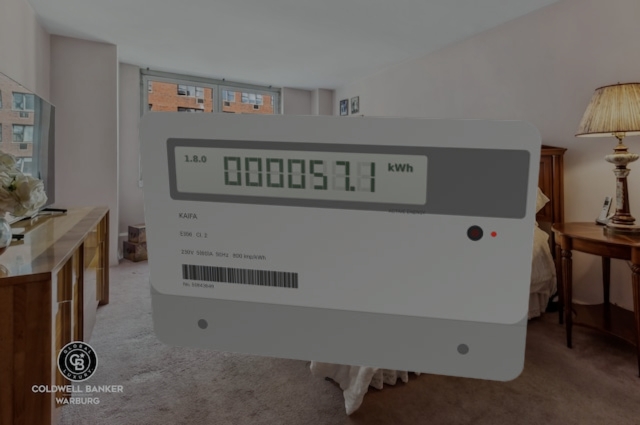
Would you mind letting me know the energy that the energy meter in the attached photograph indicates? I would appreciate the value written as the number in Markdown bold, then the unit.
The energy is **57.1** kWh
